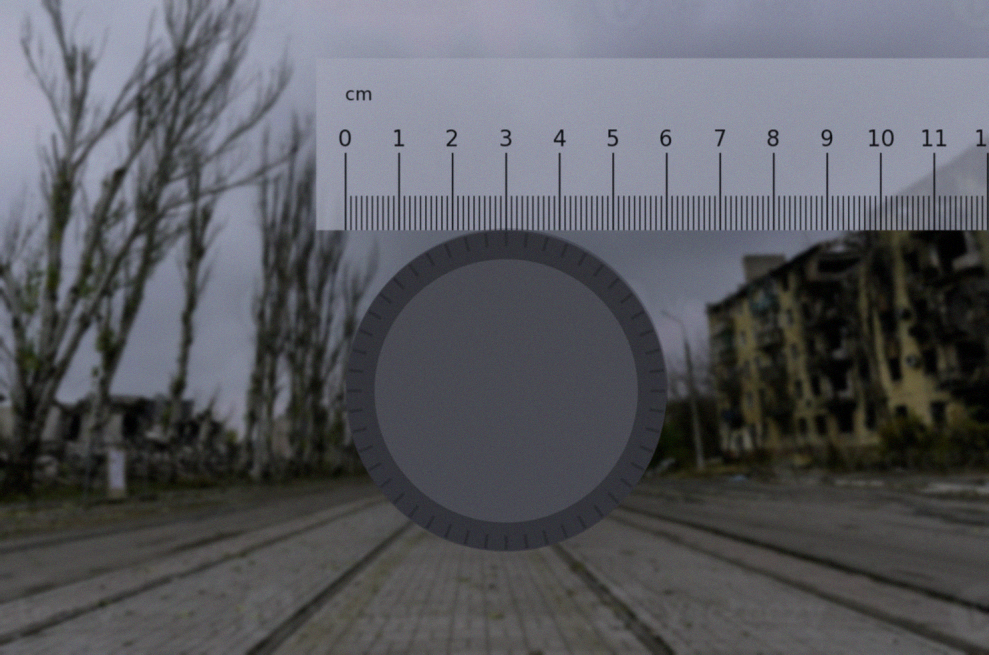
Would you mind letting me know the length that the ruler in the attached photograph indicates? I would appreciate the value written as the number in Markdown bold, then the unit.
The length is **6** cm
